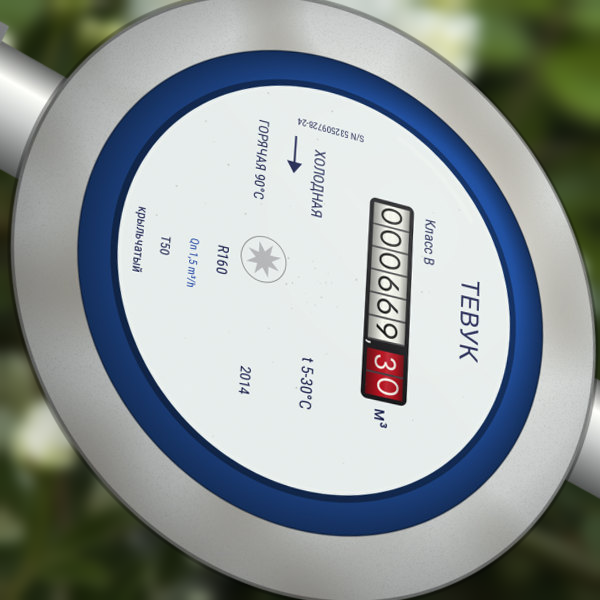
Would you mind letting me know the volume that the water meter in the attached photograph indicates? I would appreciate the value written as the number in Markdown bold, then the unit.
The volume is **669.30** m³
